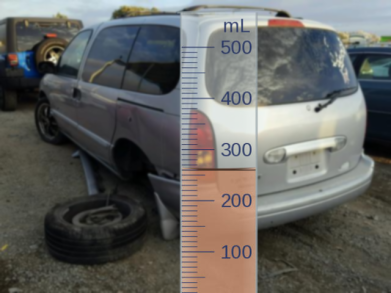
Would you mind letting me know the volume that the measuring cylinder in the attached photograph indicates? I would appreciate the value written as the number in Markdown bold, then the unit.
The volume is **260** mL
